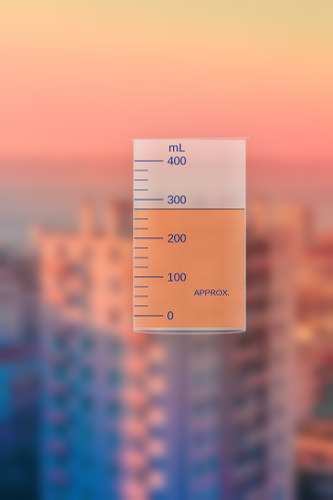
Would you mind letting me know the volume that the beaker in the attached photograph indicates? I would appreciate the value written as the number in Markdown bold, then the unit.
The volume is **275** mL
